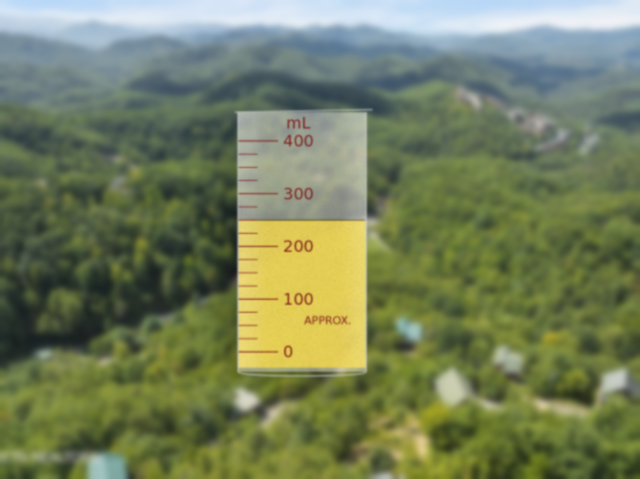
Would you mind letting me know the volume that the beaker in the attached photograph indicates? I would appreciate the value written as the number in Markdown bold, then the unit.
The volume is **250** mL
